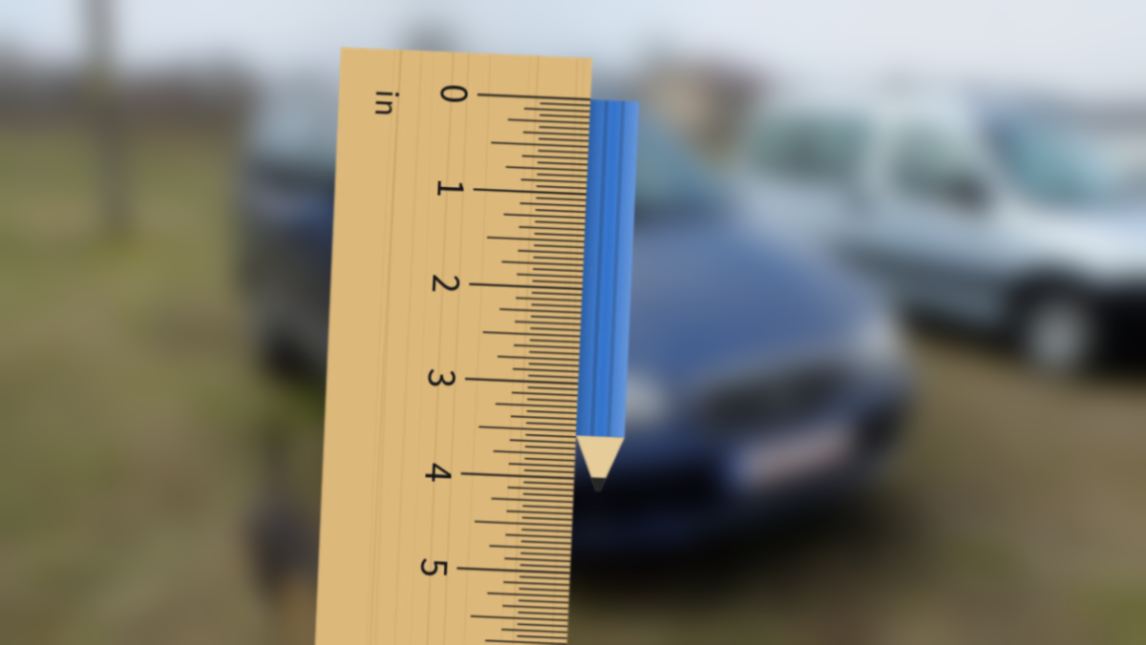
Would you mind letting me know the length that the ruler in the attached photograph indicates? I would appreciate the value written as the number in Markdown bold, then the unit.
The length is **4.125** in
